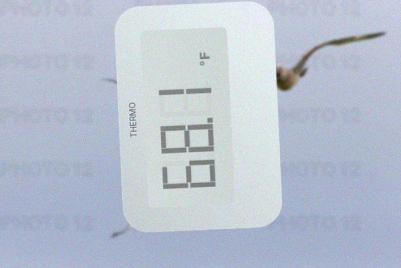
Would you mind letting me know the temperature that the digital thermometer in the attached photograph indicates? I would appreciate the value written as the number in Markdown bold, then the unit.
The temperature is **68.1** °F
